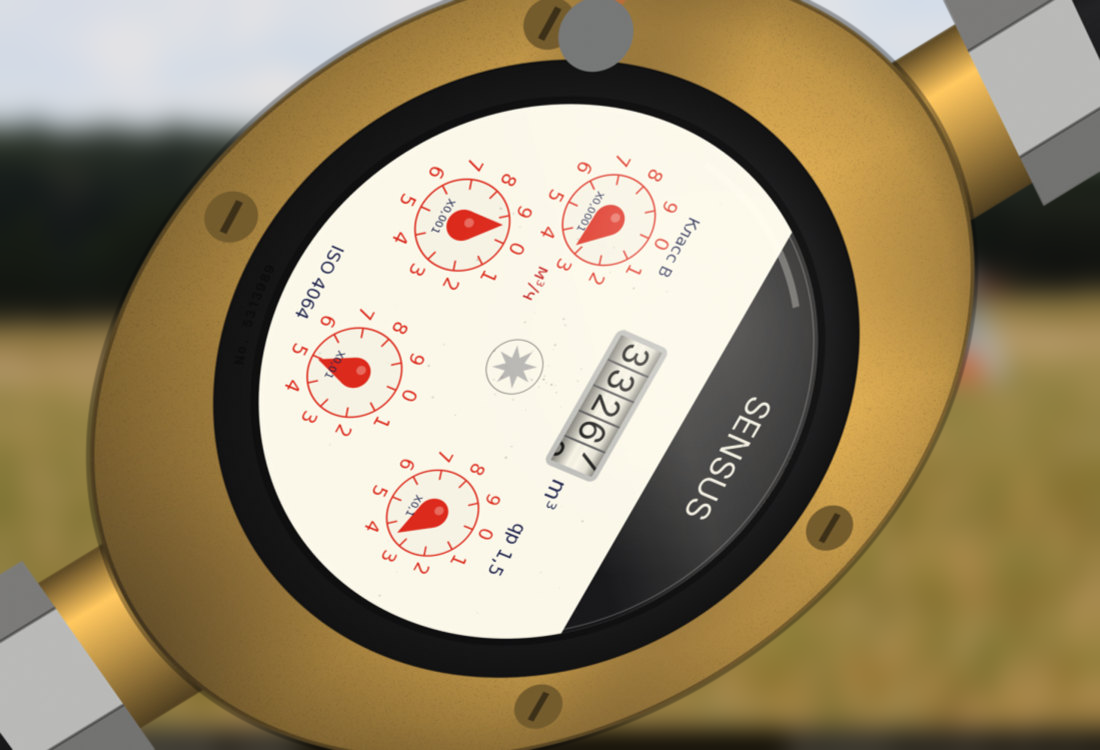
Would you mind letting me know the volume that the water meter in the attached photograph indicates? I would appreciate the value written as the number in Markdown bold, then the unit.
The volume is **33267.3493** m³
